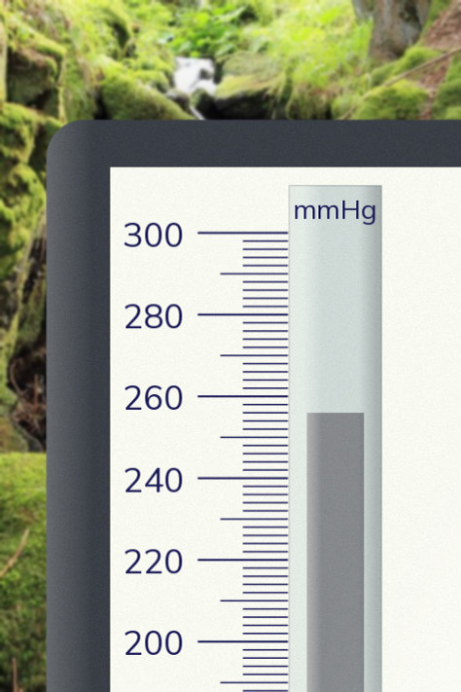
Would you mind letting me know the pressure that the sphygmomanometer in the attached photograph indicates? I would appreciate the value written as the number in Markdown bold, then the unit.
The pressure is **256** mmHg
